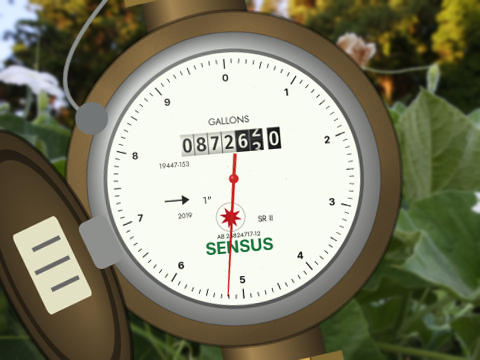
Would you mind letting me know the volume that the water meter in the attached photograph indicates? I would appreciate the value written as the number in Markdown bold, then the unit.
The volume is **872625.2** gal
